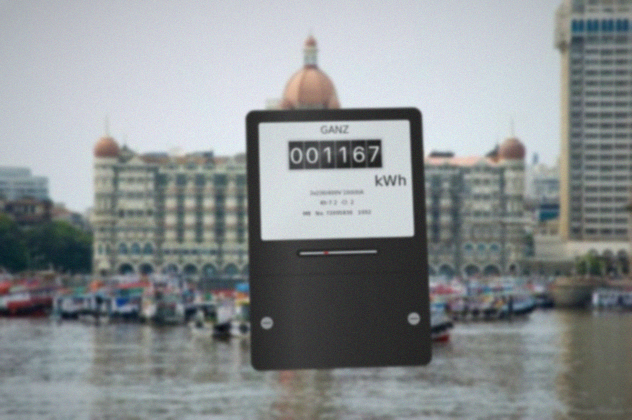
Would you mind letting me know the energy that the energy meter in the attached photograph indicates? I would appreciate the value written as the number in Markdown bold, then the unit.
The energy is **1167** kWh
